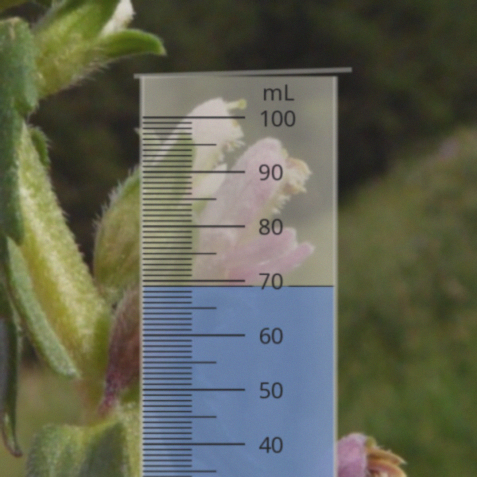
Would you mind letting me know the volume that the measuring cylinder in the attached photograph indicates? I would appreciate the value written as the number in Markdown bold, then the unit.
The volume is **69** mL
